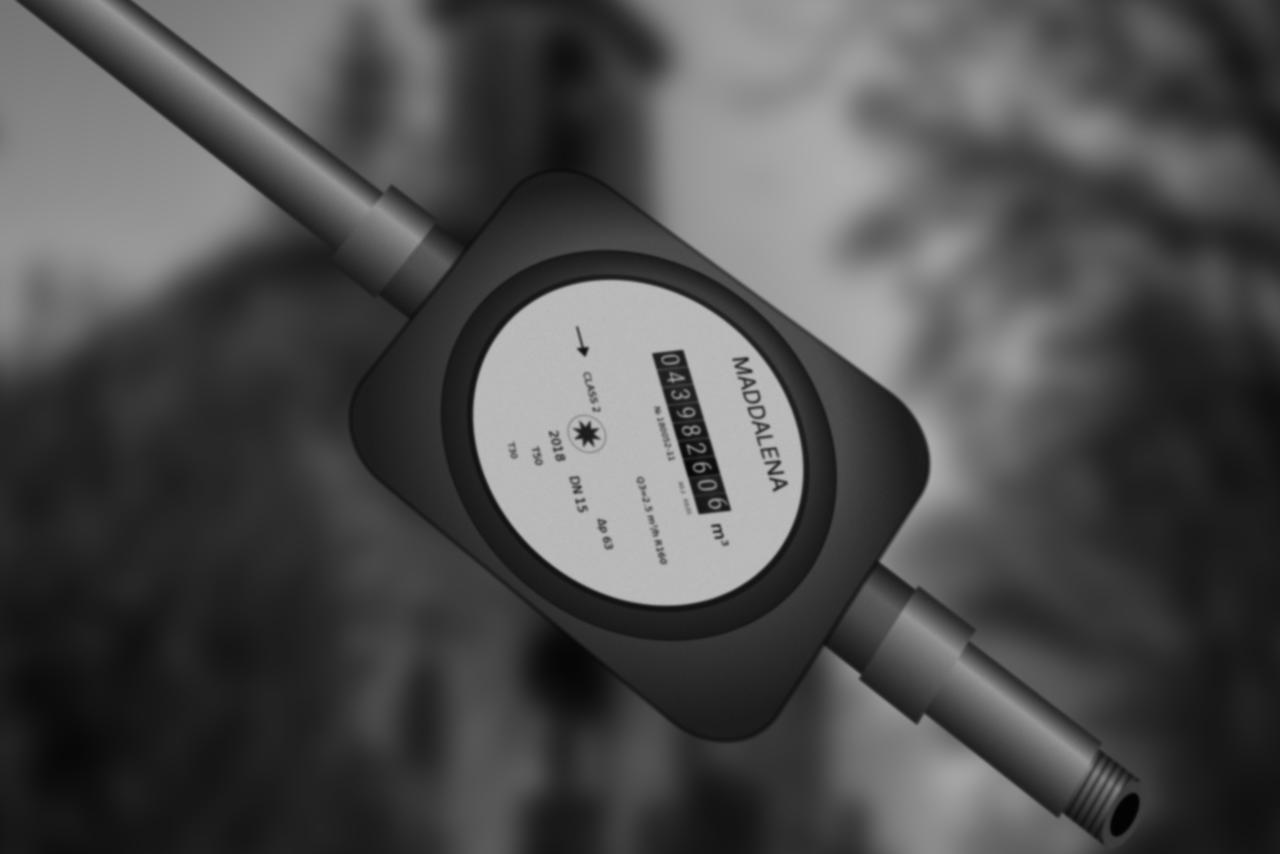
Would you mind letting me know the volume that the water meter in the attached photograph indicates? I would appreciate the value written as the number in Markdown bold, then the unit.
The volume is **439826.06** m³
